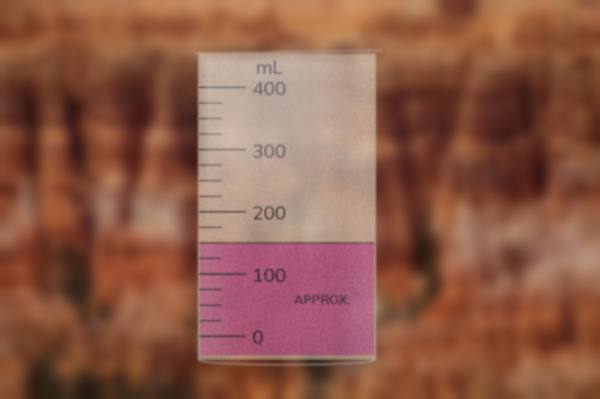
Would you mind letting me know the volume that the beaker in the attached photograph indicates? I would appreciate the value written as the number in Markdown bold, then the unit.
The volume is **150** mL
